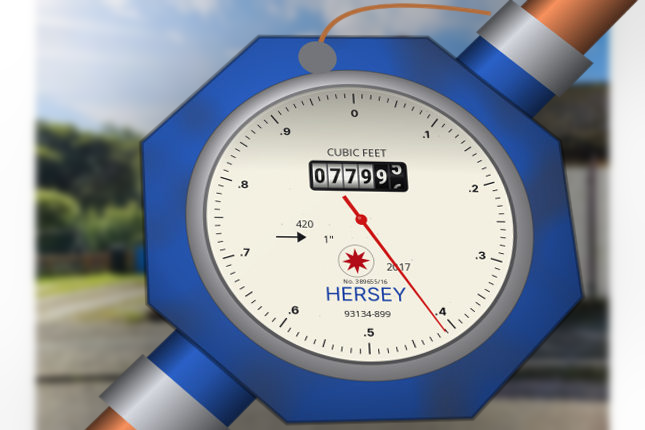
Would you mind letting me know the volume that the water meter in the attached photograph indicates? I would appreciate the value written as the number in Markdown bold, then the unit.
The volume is **77995.41** ft³
